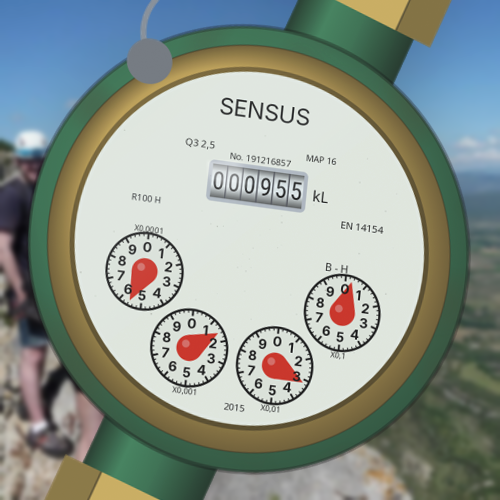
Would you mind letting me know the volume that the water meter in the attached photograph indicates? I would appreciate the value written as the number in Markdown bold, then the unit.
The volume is **955.0315** kL
